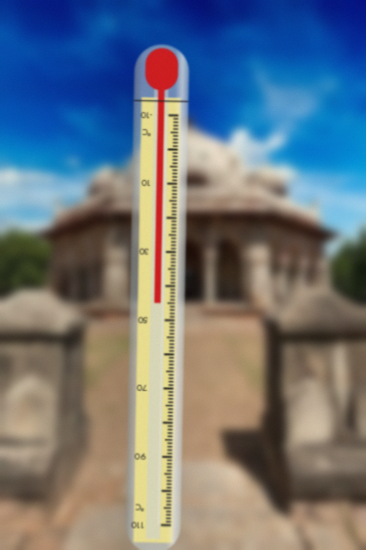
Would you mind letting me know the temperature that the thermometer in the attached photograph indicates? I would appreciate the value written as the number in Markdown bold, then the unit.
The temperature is **45** °C
